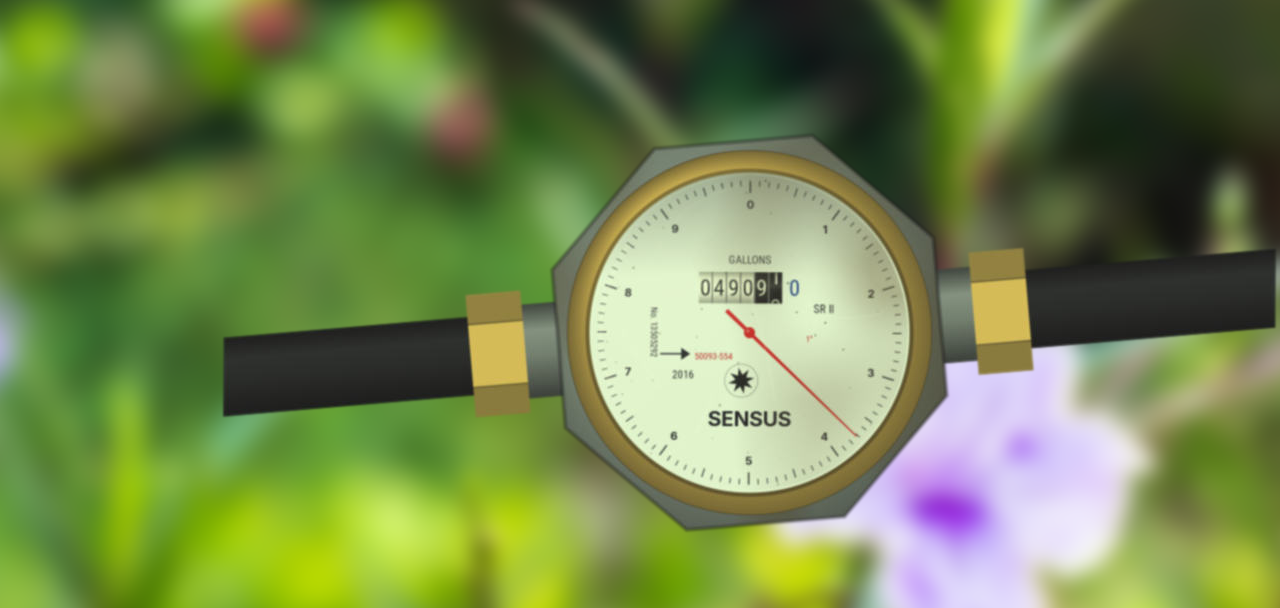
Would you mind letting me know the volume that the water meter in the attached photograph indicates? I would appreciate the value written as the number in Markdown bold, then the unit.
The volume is **490913.7** gal
